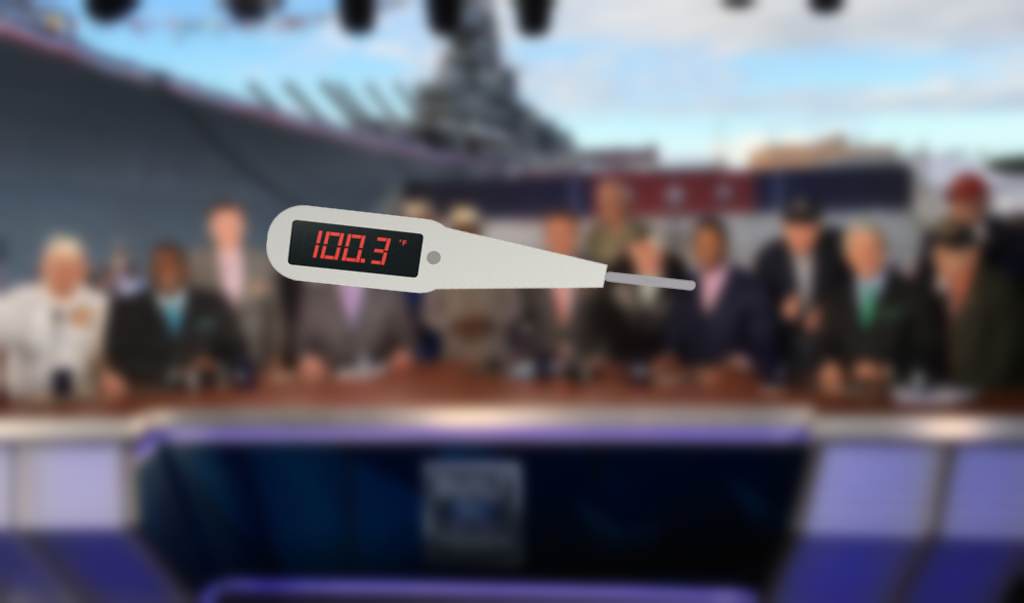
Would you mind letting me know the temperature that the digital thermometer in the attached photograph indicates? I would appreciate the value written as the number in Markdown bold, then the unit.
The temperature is **100.3** °F
